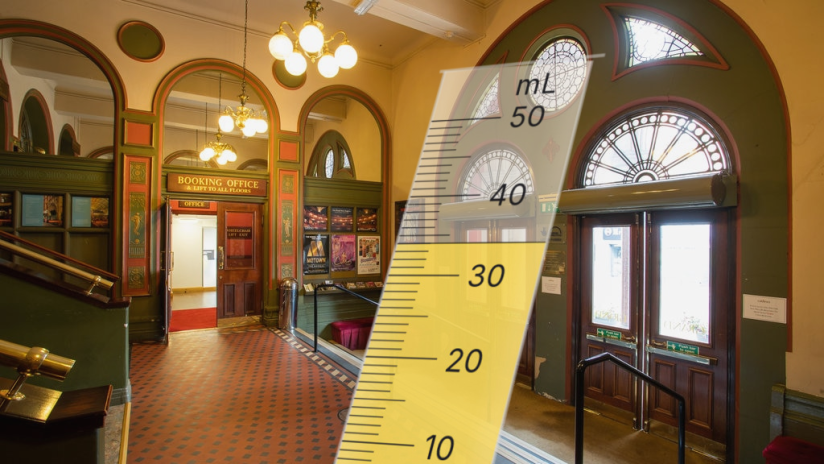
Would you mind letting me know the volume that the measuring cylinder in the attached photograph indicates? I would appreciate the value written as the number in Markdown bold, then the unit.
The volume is **34** mL
